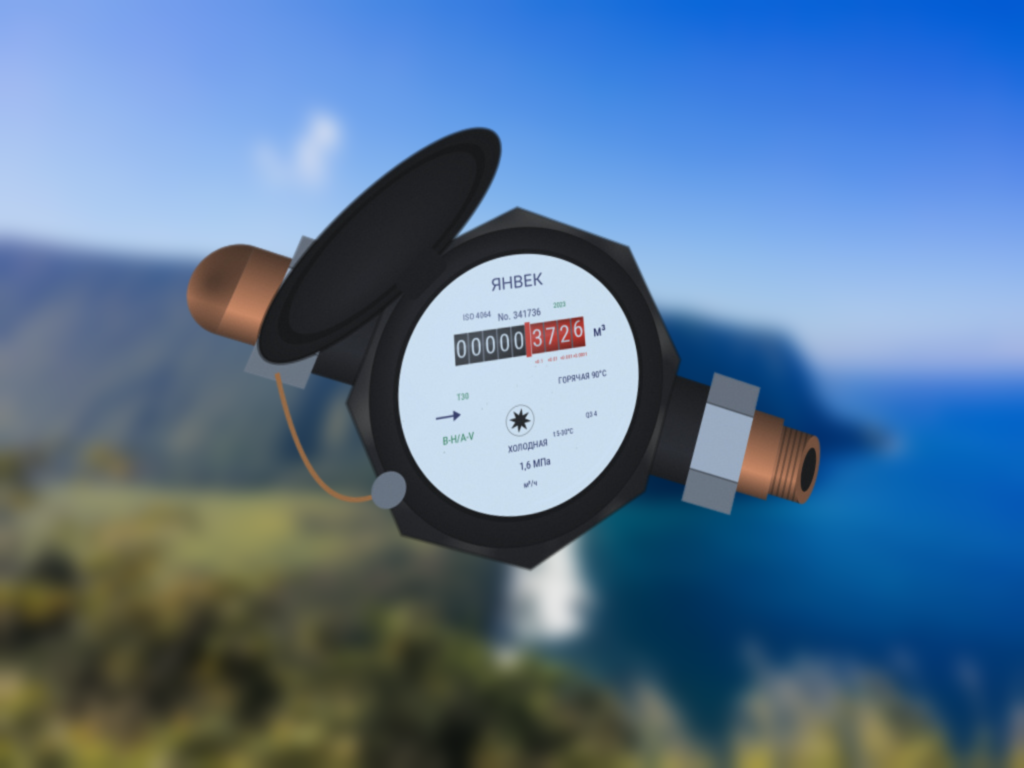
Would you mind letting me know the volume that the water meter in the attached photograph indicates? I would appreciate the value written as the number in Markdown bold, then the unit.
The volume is **0.3726** m³
